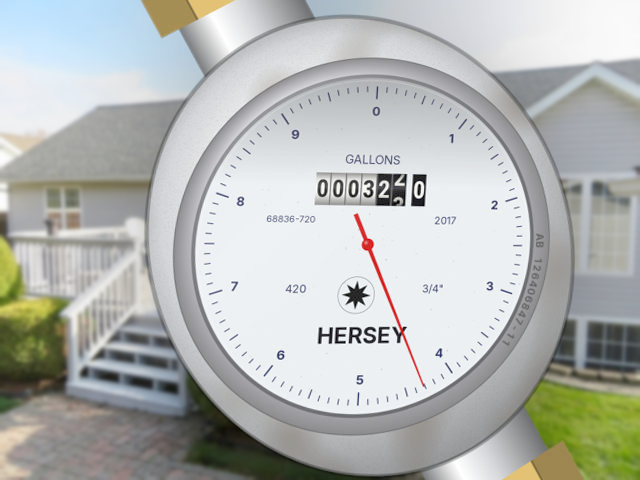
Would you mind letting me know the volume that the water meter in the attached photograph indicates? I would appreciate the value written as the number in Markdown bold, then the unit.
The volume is **3224.3** gal
